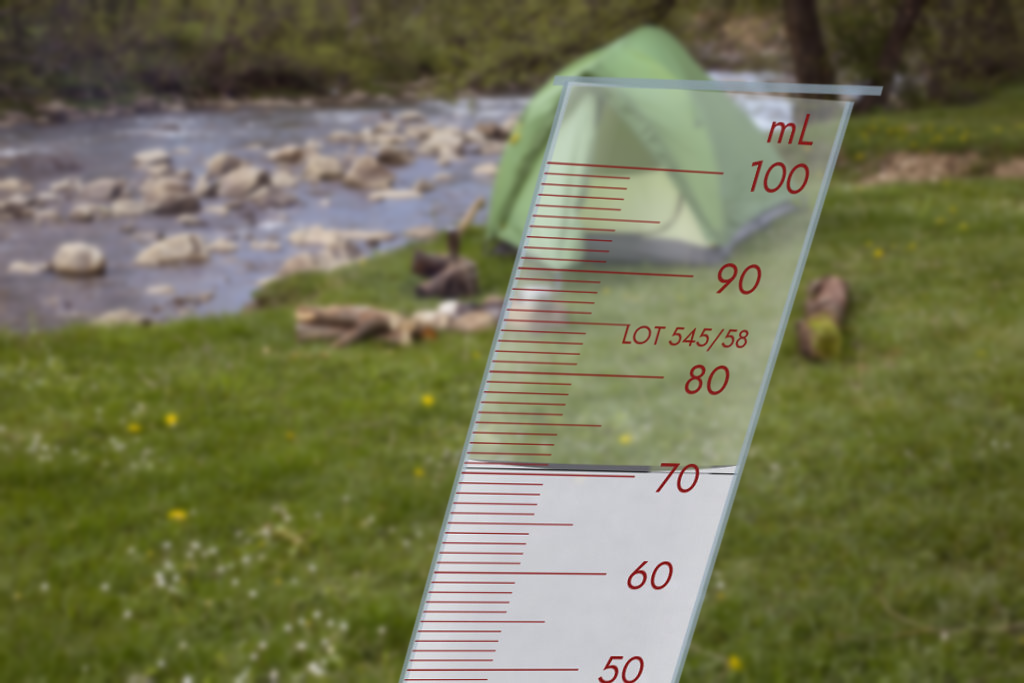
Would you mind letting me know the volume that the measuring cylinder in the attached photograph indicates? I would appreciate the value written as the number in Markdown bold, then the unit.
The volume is **70.5** mL
